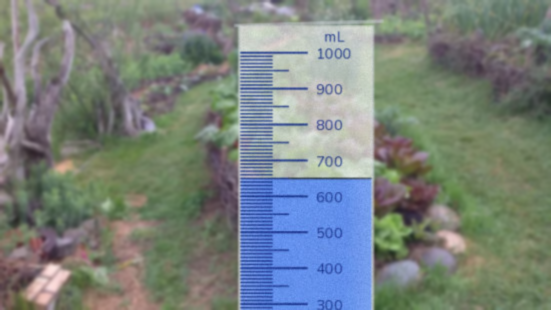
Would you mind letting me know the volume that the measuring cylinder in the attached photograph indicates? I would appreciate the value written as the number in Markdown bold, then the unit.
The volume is **650** mL
